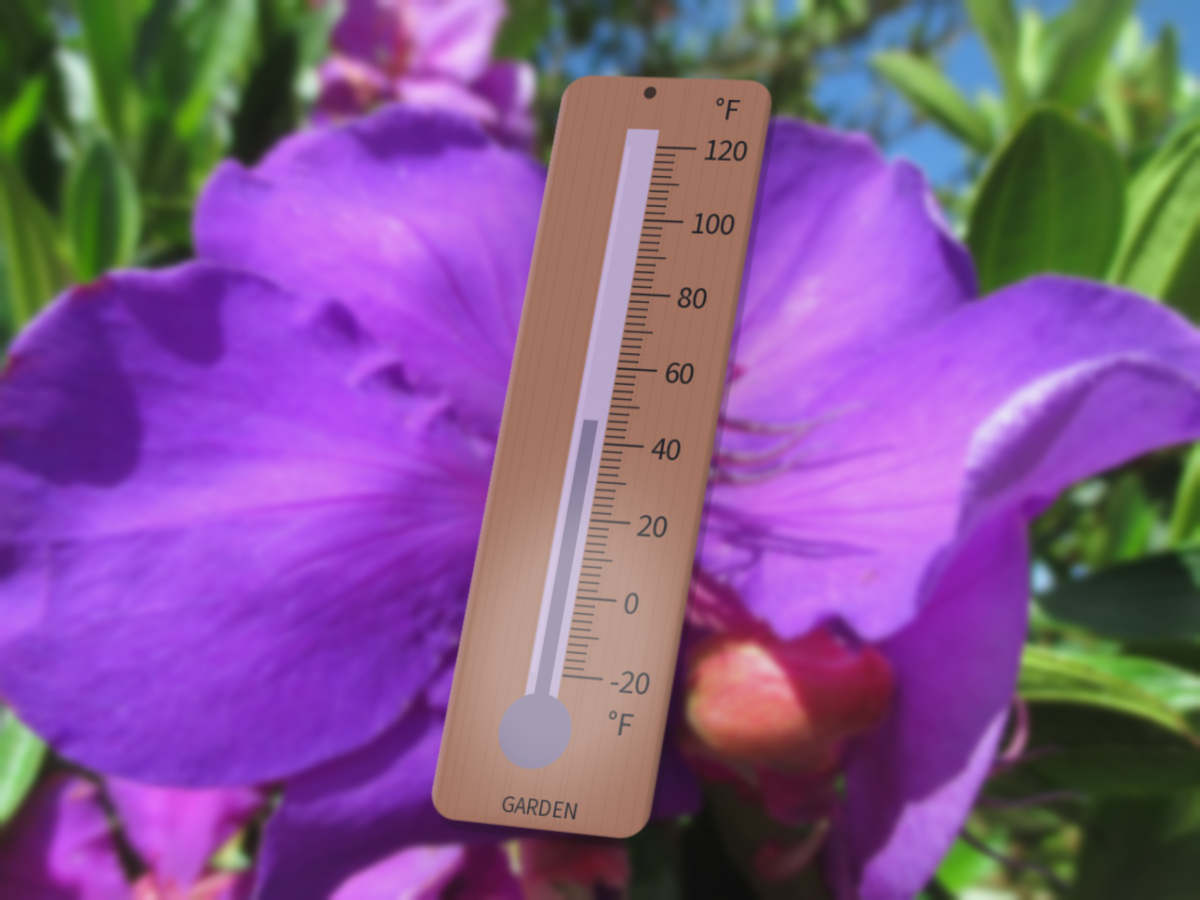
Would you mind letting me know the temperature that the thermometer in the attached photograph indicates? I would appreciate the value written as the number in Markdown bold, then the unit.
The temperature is **46** °F
